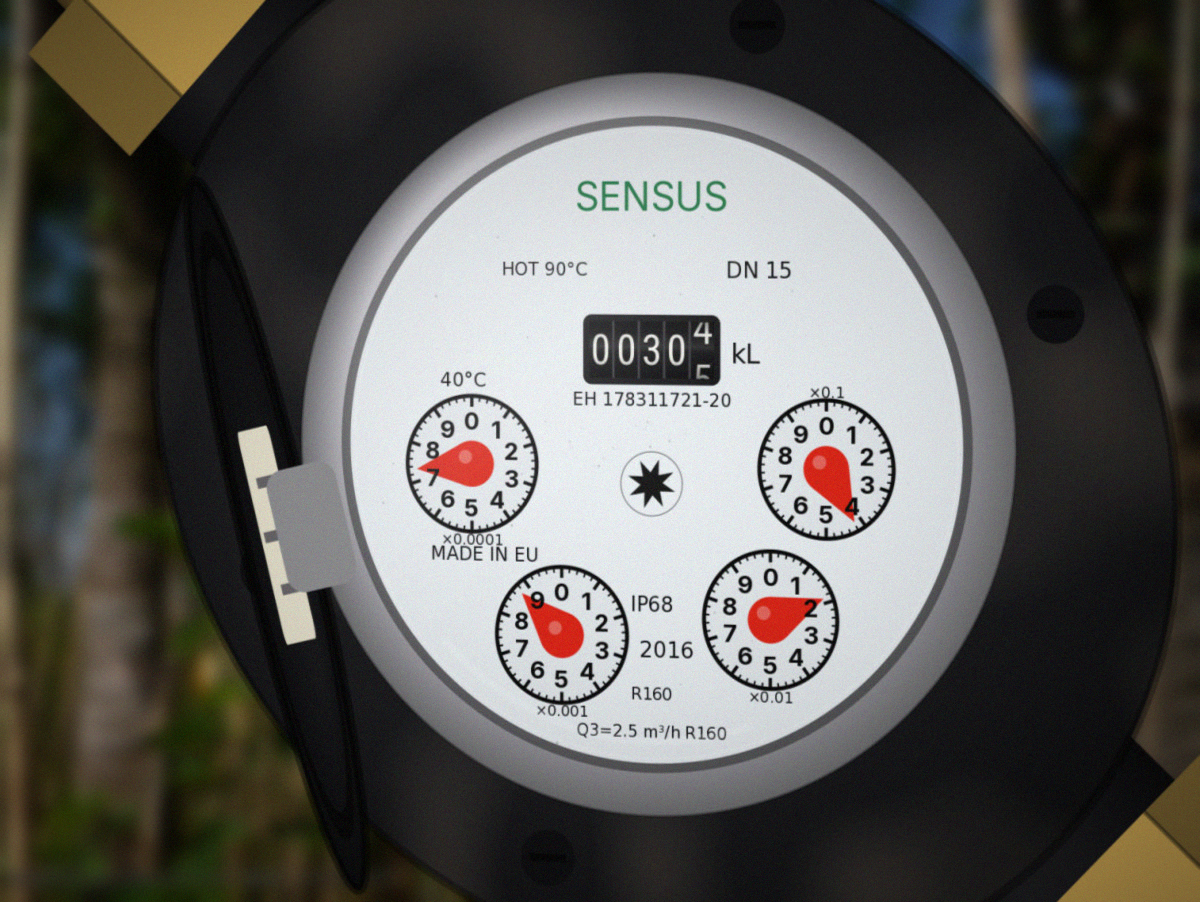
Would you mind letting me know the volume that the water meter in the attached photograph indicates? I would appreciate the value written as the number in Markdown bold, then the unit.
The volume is **304.4187** kL
